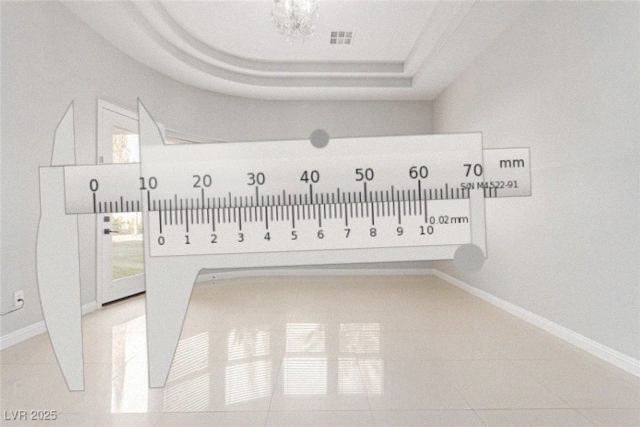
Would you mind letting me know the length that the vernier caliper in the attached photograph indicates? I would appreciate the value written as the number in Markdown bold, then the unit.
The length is **12.0** mm
